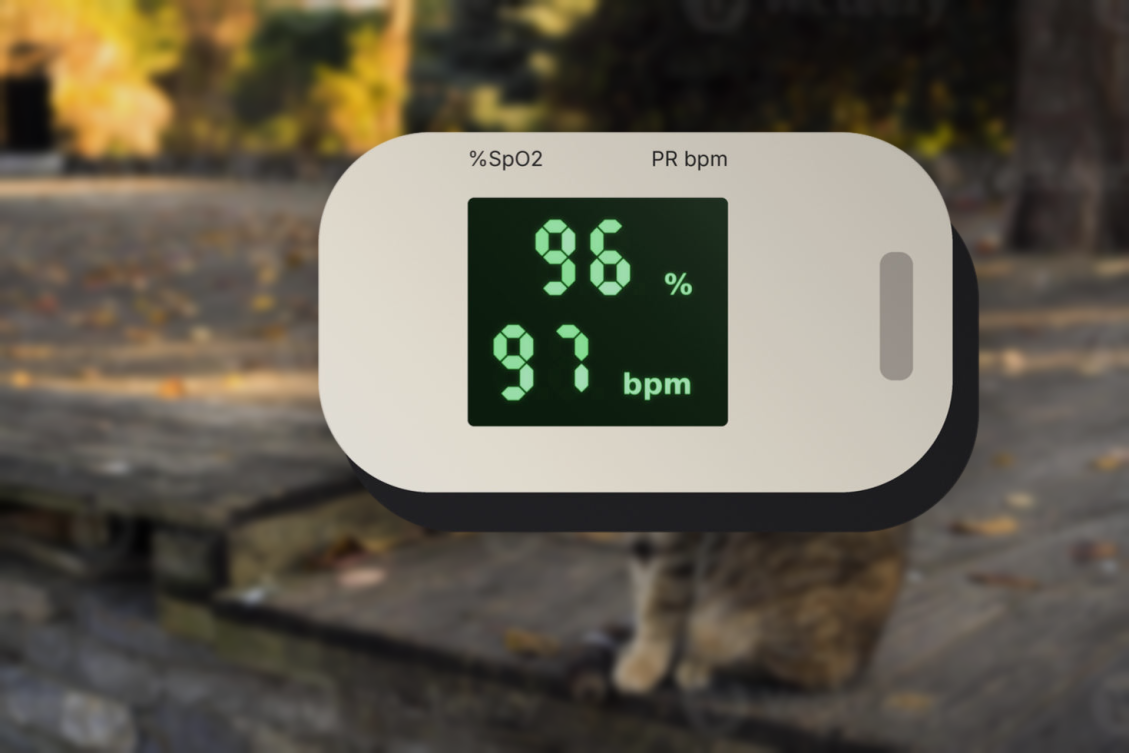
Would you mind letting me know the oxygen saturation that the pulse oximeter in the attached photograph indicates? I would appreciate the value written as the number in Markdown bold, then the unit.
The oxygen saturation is **96** %
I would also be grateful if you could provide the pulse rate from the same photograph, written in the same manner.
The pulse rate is **97** bpm
